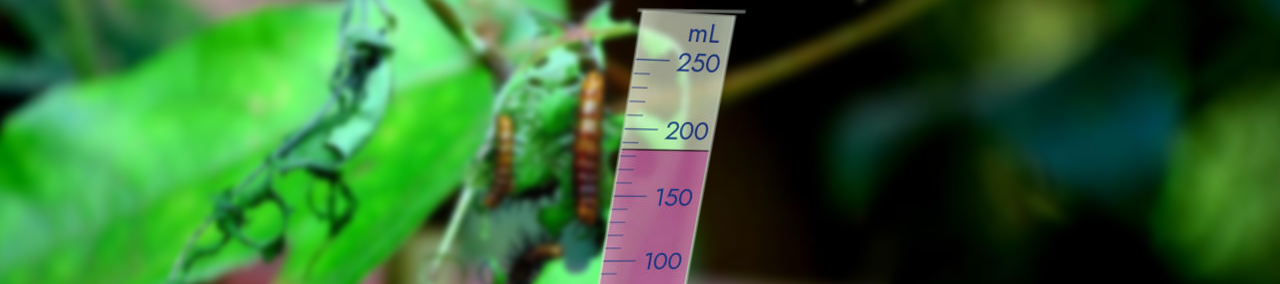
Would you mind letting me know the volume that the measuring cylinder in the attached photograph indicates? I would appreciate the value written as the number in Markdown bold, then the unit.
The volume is **185** mL
